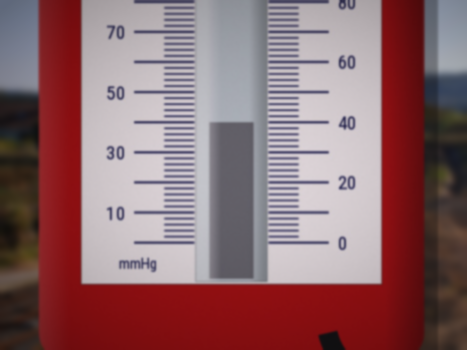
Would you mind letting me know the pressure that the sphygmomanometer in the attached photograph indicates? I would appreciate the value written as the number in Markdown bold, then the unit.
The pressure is **40** mmHg
